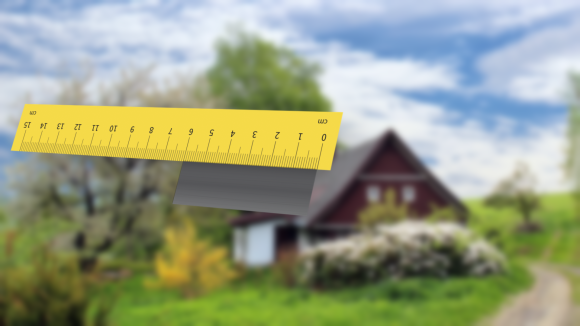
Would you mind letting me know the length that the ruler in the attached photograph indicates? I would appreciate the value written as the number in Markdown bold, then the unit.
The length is **6** cm
